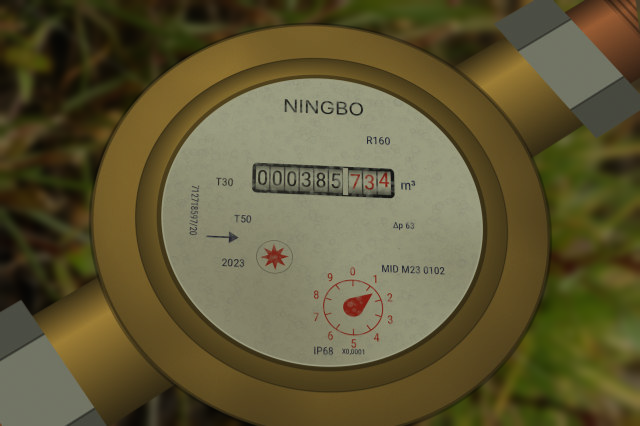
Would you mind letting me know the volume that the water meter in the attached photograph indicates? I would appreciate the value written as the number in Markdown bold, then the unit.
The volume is **385.7341** m³
